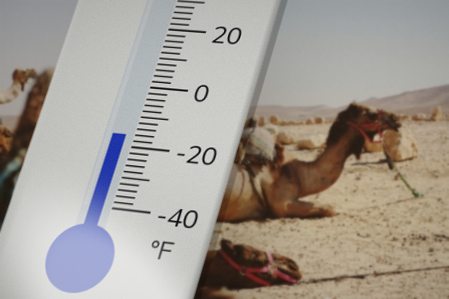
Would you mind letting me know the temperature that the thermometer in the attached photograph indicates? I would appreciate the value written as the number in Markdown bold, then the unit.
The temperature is **-16** °F
